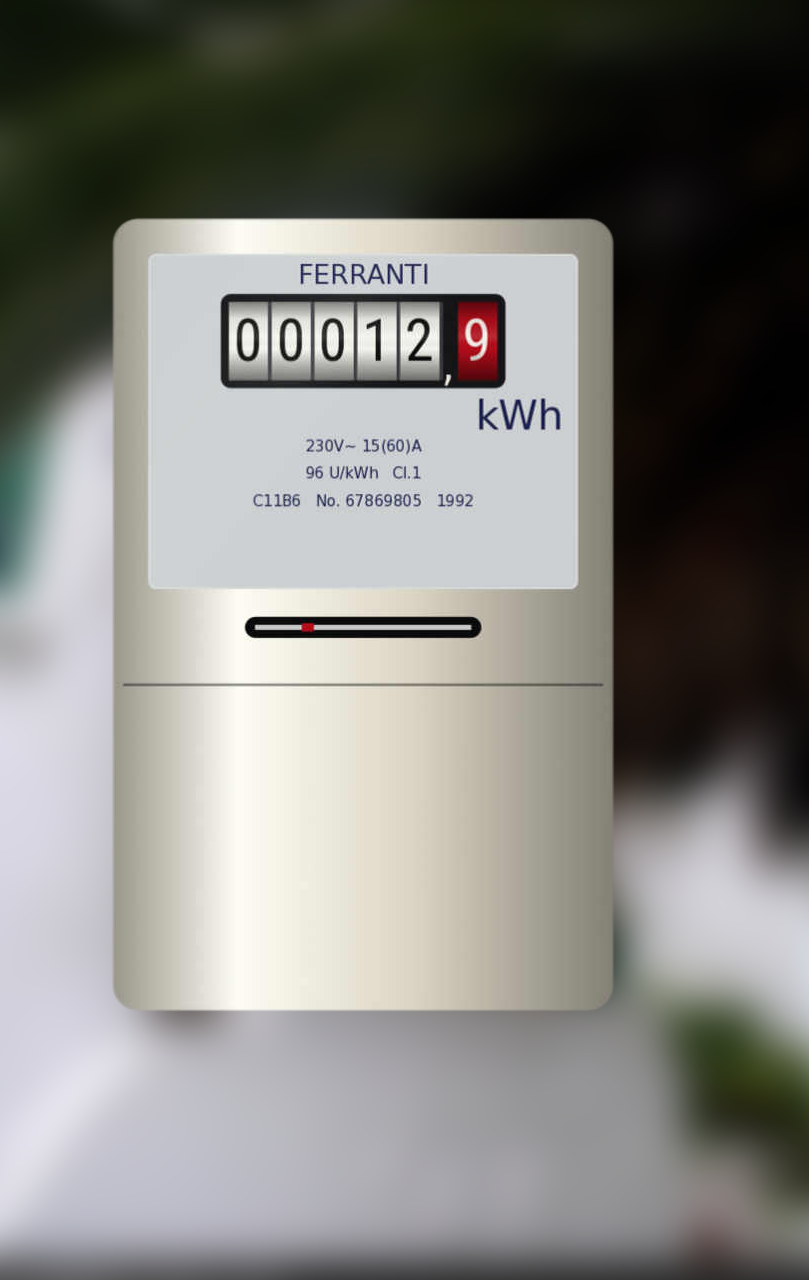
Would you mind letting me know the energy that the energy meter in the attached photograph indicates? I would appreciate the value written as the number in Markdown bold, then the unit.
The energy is **12.9** kWh
